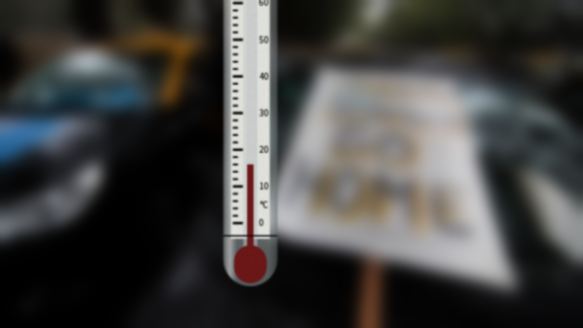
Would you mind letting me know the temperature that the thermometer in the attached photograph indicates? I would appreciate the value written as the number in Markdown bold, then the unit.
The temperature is **16** °C
